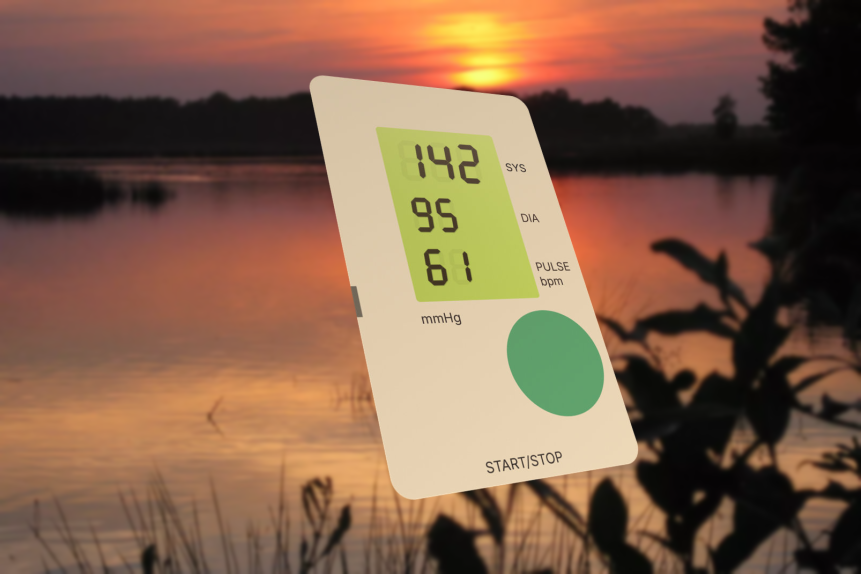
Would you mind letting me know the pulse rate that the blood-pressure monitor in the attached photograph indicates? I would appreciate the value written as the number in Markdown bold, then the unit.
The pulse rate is **61** bpm
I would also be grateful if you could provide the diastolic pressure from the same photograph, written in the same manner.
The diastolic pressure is **95** mmHg
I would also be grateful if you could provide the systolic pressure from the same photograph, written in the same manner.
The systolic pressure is **142** mmHg
